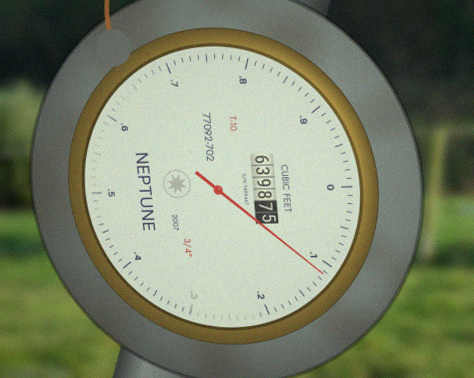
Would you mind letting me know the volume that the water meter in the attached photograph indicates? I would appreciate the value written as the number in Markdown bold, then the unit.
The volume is **639875.11** ft³
